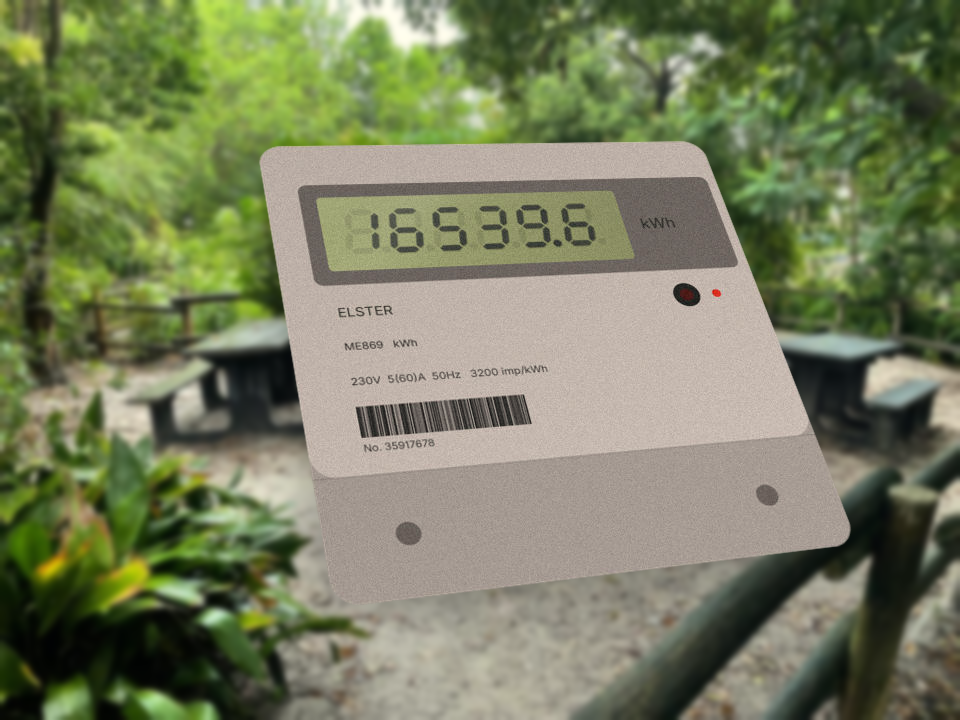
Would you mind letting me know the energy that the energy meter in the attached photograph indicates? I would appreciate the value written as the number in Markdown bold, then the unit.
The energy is **16539.6** kWh
